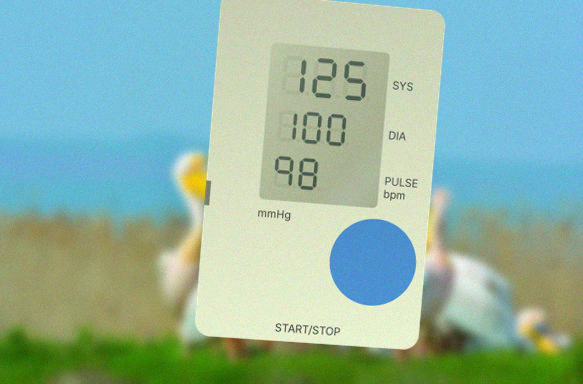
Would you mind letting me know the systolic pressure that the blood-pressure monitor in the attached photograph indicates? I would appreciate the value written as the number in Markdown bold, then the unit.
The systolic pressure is **125** mmHg
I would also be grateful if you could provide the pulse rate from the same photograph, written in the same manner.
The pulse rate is **98** bpm
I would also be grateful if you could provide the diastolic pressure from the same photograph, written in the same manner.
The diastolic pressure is **100** mmHg
